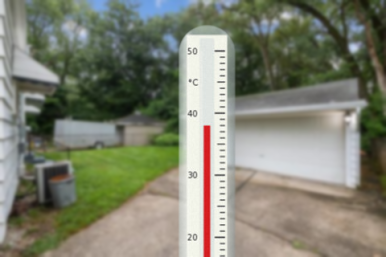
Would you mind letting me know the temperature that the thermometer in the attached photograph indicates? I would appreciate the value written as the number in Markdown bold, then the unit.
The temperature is **38** °C
